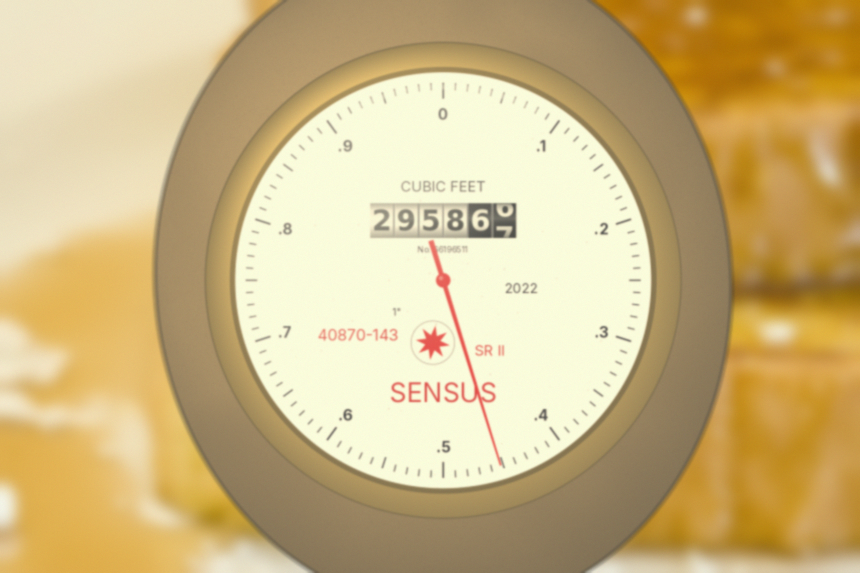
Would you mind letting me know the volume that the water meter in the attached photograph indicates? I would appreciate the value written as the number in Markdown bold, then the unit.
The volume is **295866.45** ft³
